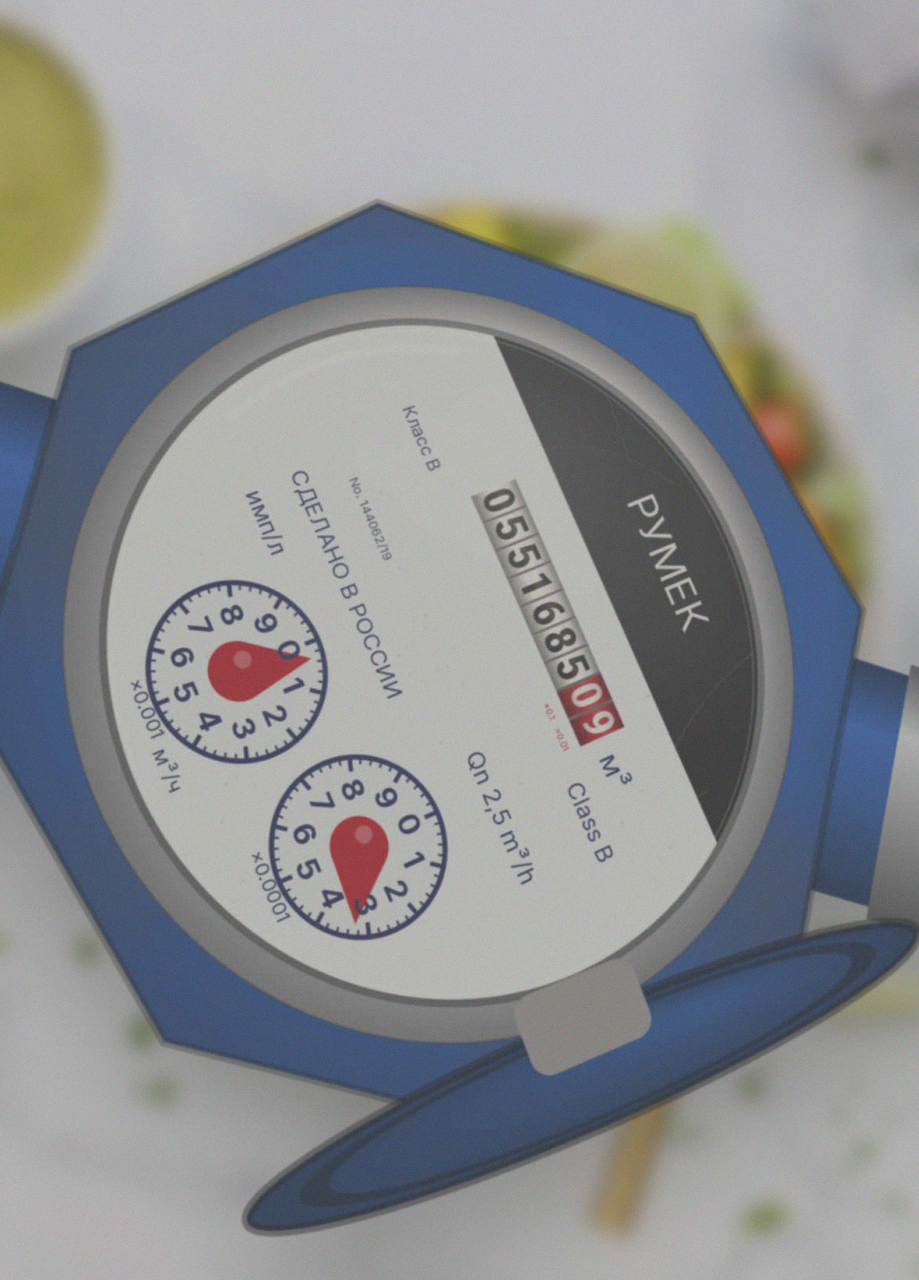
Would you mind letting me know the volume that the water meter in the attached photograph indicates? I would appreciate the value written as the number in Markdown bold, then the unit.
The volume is **551685.0903** m³
